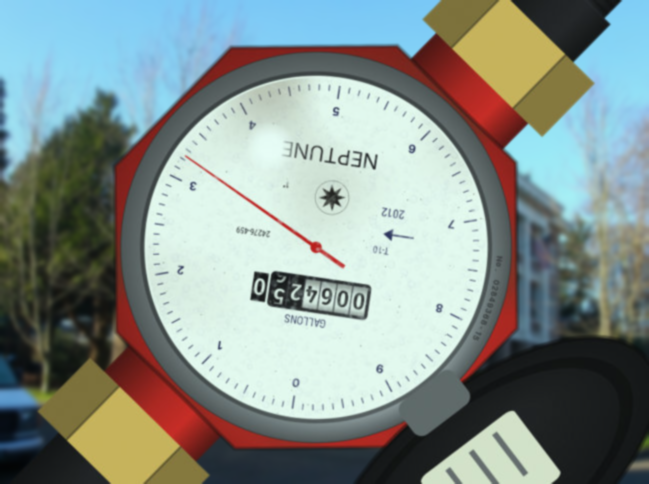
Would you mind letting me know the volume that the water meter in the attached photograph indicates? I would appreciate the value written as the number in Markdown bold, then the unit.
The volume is **64253.2** gal
